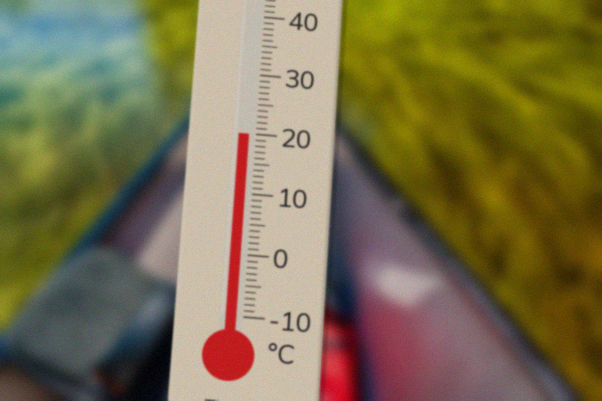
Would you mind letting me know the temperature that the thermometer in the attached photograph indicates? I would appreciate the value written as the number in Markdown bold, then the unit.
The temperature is **20** °C
